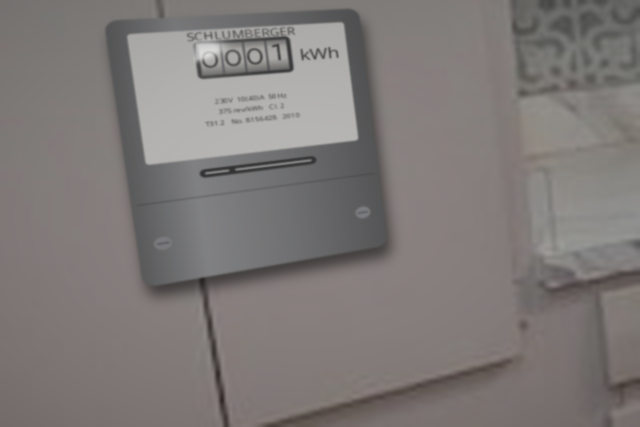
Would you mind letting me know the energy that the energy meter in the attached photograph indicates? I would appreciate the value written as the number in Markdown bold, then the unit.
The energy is **1** kWh
